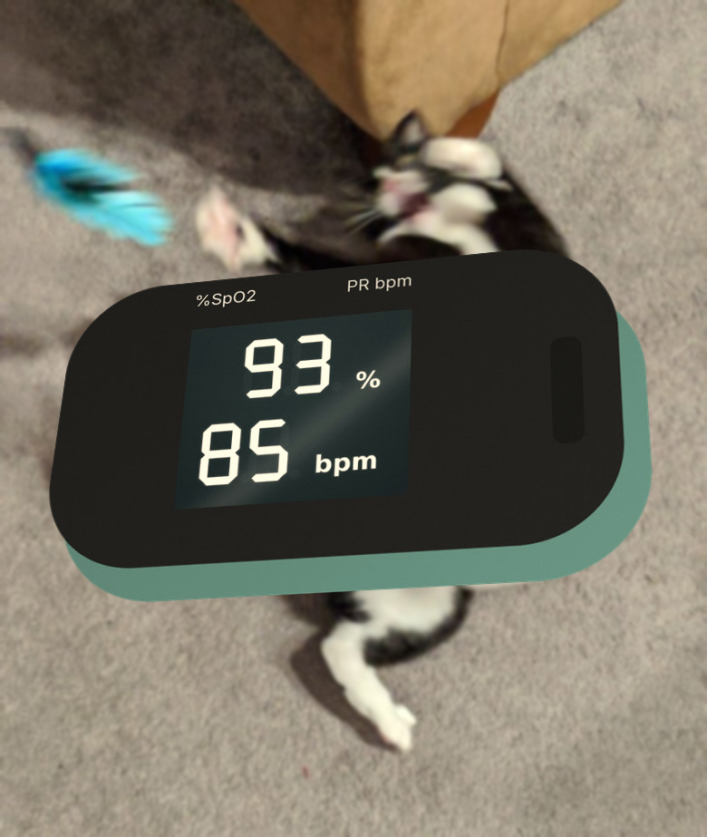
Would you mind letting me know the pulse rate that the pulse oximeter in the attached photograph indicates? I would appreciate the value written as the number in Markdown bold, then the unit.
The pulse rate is **85** bpm
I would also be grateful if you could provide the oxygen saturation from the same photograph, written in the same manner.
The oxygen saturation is **93** %
